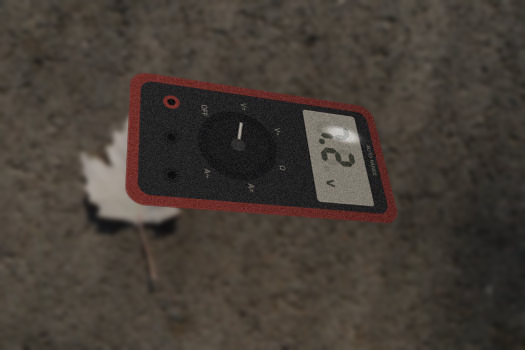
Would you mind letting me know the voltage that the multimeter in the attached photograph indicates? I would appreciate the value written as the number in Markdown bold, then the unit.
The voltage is **7.2** V
